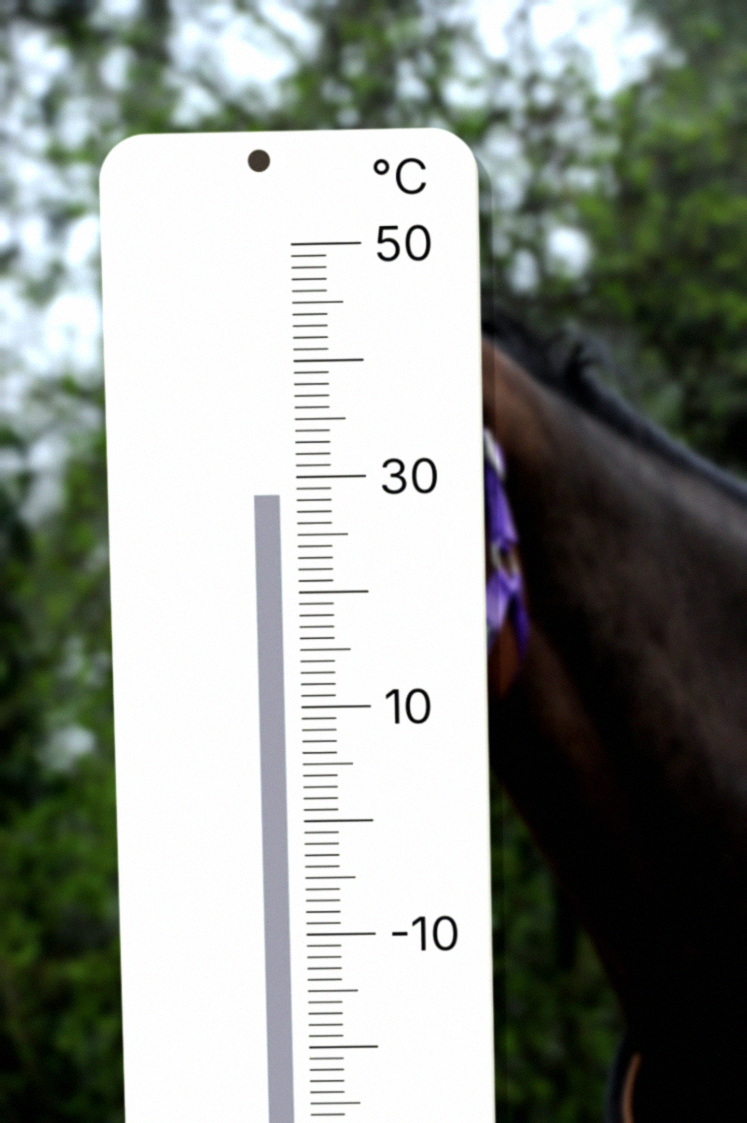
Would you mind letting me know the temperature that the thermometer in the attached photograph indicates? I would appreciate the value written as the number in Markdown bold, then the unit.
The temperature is **28.5** °C
